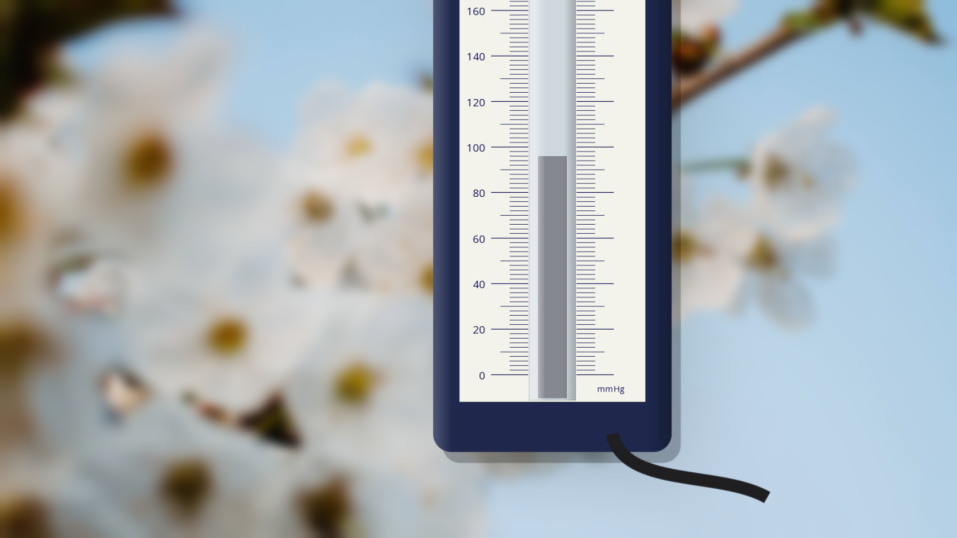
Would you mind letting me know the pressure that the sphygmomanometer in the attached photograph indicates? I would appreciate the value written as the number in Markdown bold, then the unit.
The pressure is **96** mmHg
